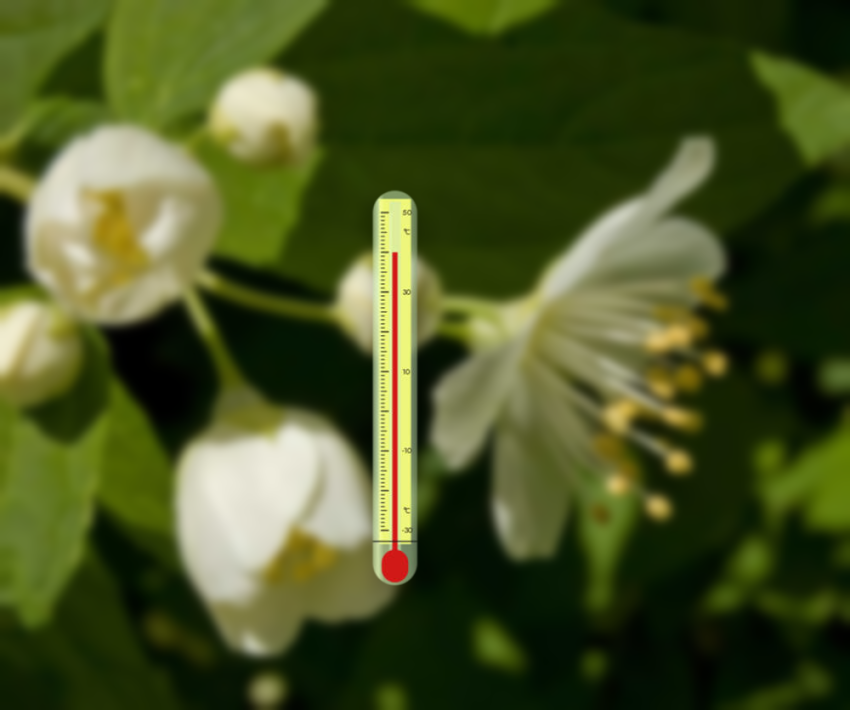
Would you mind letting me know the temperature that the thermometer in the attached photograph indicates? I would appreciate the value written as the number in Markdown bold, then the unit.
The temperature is **40** °C
